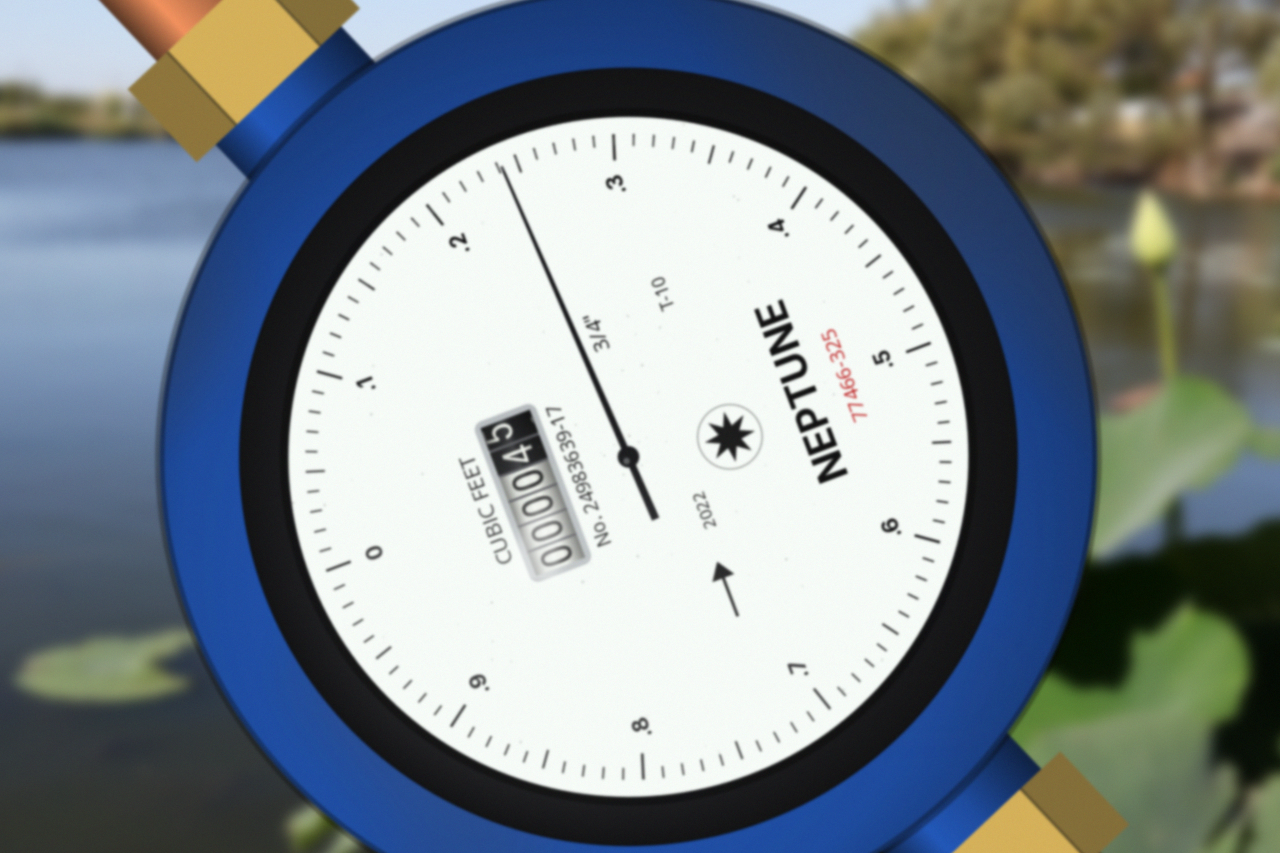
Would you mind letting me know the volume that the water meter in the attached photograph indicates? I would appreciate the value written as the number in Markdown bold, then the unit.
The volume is **45.24** ft³
